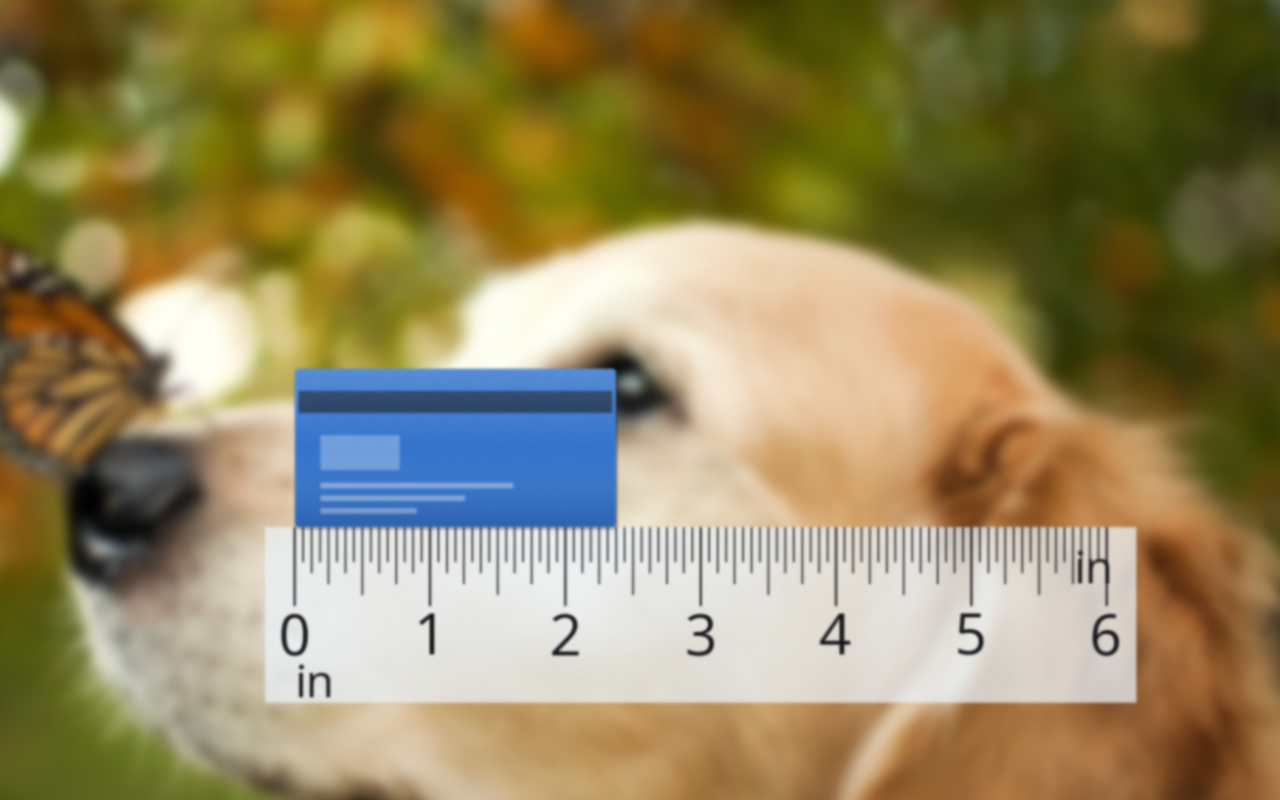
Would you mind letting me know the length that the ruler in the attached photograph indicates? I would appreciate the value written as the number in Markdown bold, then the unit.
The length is **2.375** in
